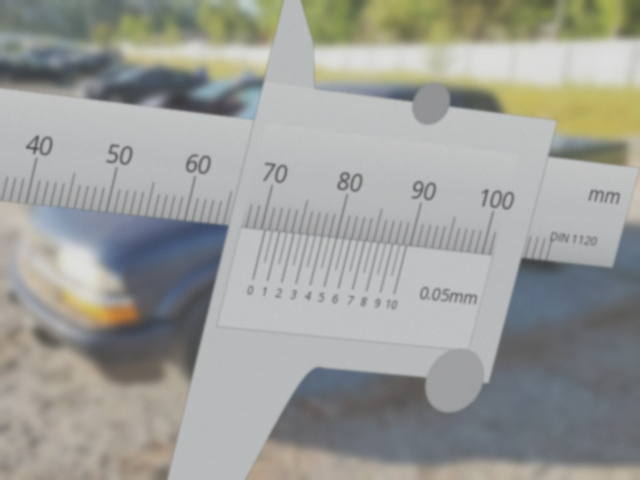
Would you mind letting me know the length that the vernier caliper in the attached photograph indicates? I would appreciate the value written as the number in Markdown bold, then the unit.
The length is **70.5** mm
